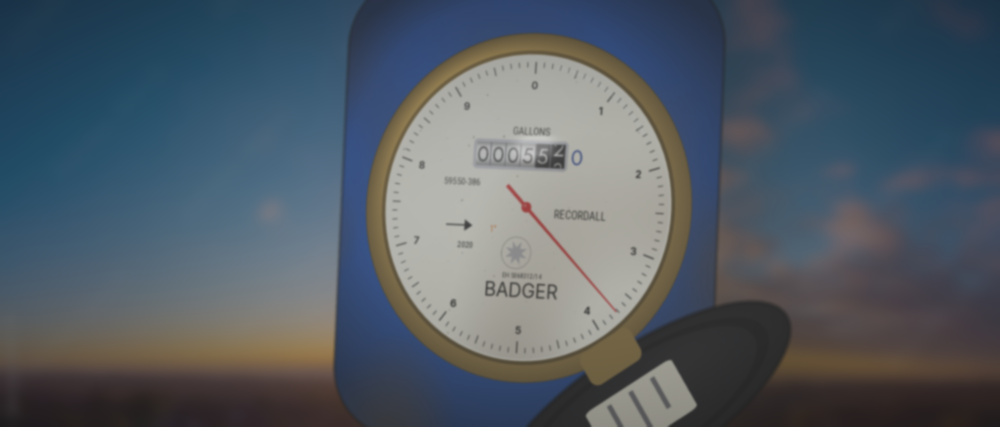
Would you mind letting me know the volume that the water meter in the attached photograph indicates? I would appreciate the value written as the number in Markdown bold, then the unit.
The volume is **5523.7** gal
